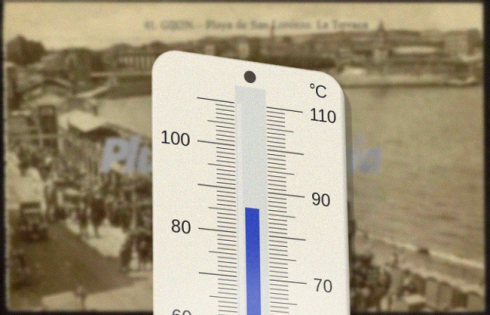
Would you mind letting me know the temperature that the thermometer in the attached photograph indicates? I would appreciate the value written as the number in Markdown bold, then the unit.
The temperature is **86** °C
